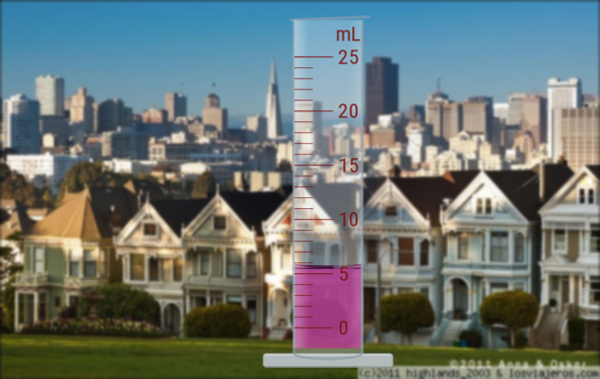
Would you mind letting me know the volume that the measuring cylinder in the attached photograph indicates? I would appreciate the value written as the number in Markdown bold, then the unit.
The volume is **5.5** mL
